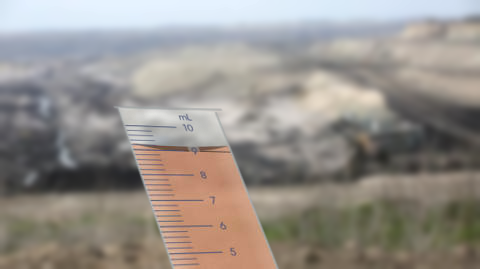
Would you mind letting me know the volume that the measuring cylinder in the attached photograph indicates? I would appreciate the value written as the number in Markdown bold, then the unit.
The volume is **9** mL
